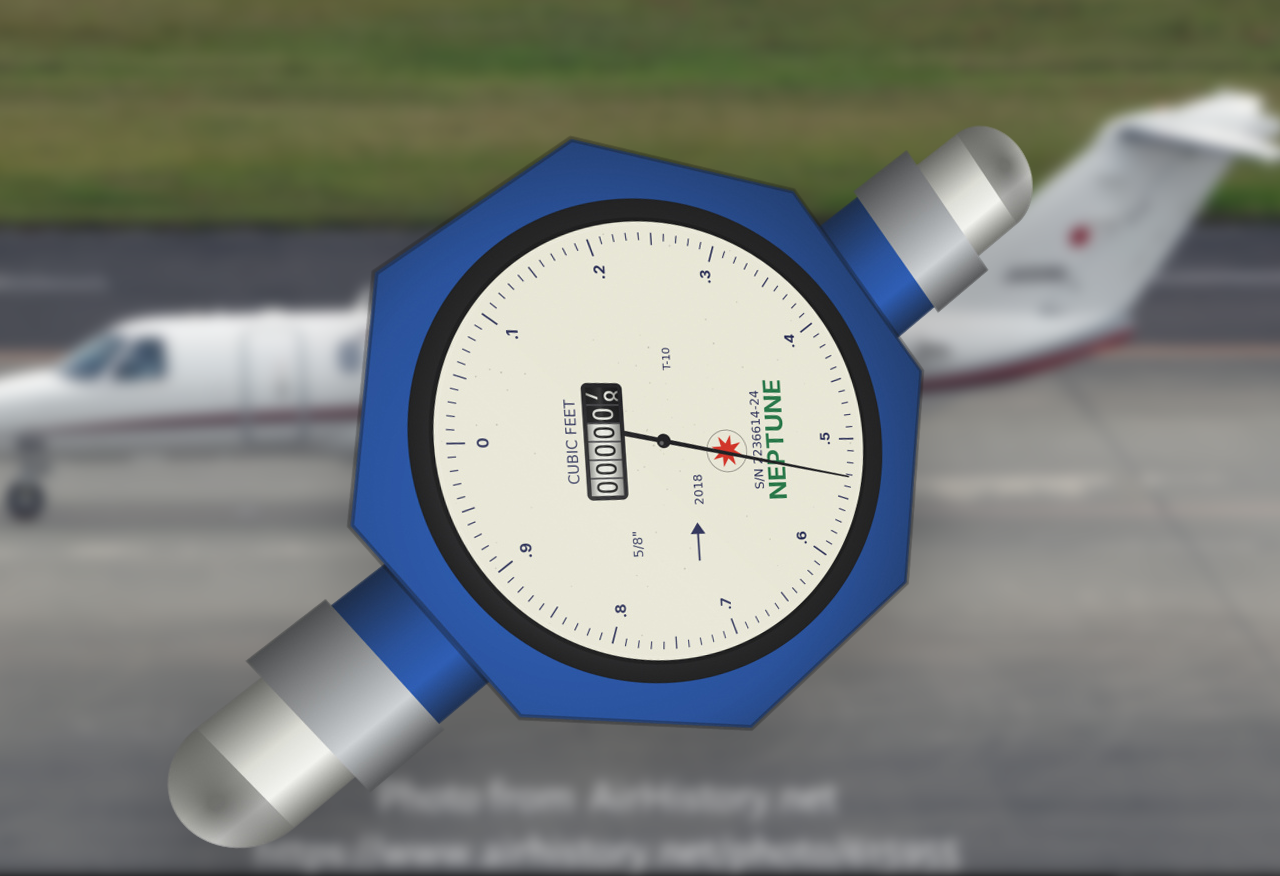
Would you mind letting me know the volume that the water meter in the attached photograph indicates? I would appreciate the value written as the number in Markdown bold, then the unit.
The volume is **7.53** ft³
